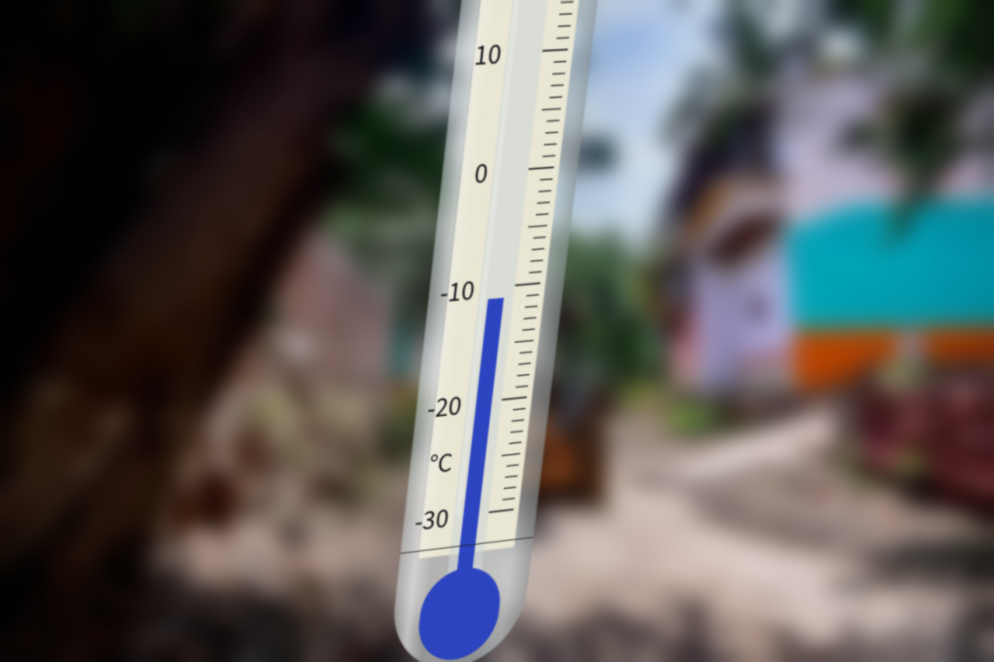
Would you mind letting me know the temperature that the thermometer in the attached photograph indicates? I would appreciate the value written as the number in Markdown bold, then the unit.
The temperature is **-11** °C
